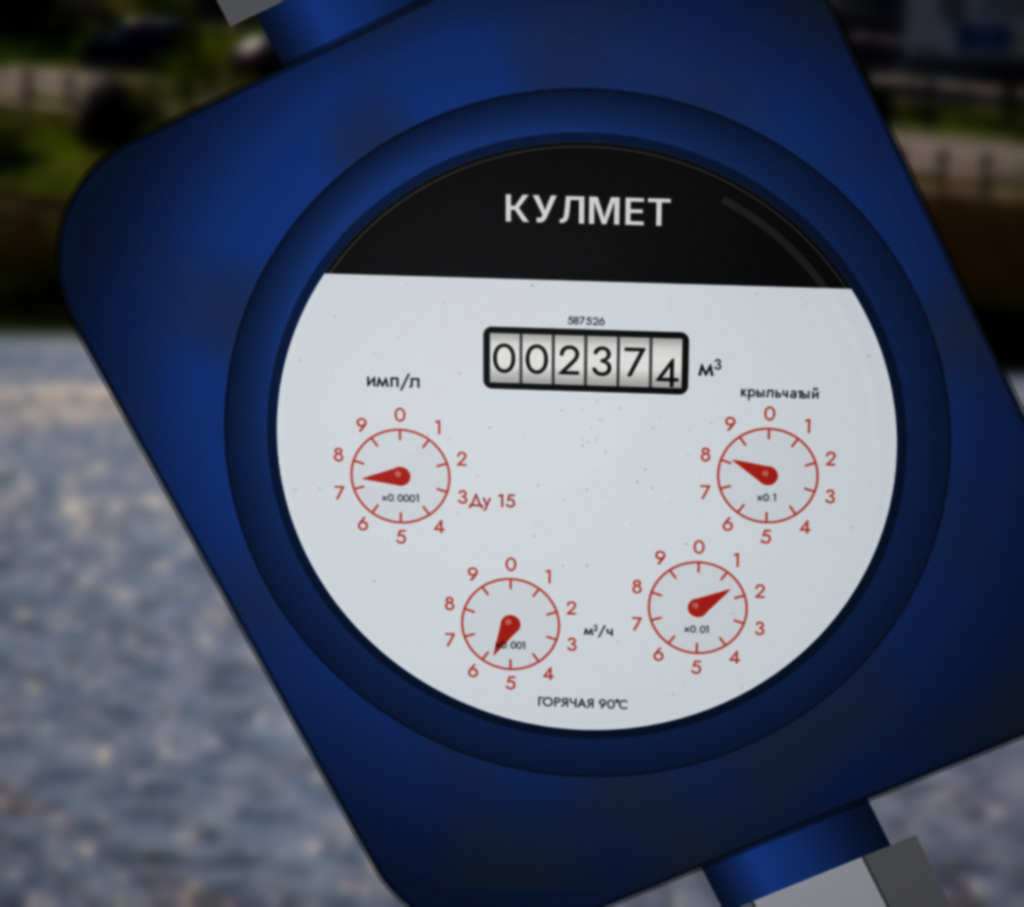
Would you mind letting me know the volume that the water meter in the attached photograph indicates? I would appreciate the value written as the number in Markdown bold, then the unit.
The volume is **2373.8157** m³
